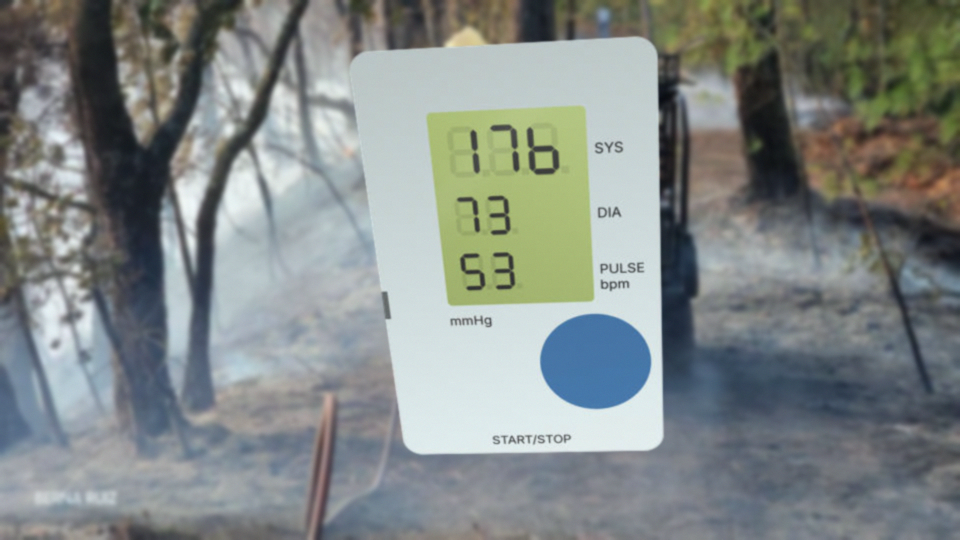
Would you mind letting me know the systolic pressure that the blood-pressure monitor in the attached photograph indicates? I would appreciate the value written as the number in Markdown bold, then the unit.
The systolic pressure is **176** mmHg
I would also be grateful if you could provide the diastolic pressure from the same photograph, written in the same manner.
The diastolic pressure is **73** mmHg
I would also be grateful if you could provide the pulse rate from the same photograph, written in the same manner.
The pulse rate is **53** bpm
